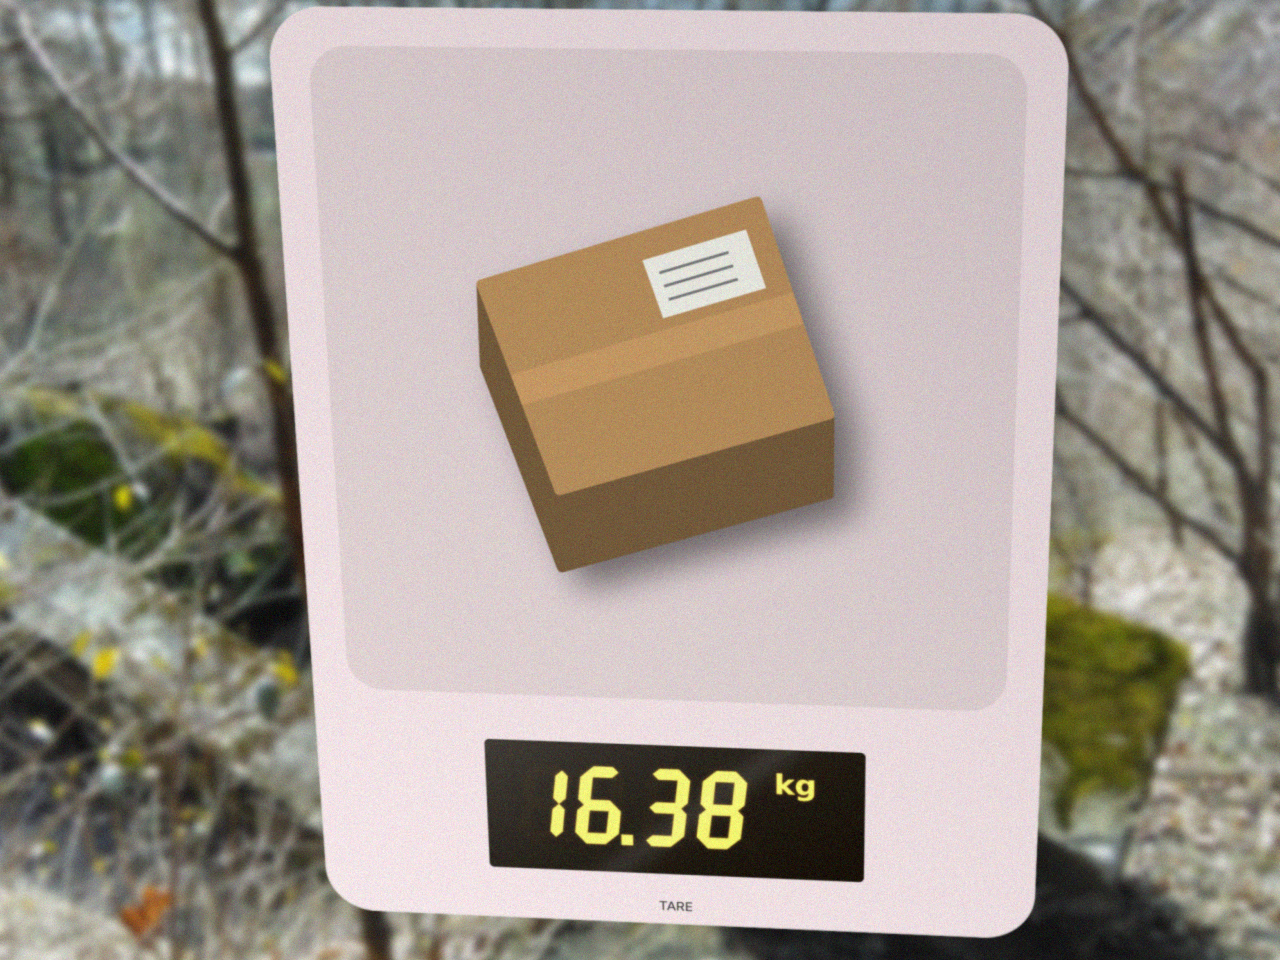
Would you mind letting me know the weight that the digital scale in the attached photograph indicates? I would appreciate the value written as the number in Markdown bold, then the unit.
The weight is **16.38** kg
